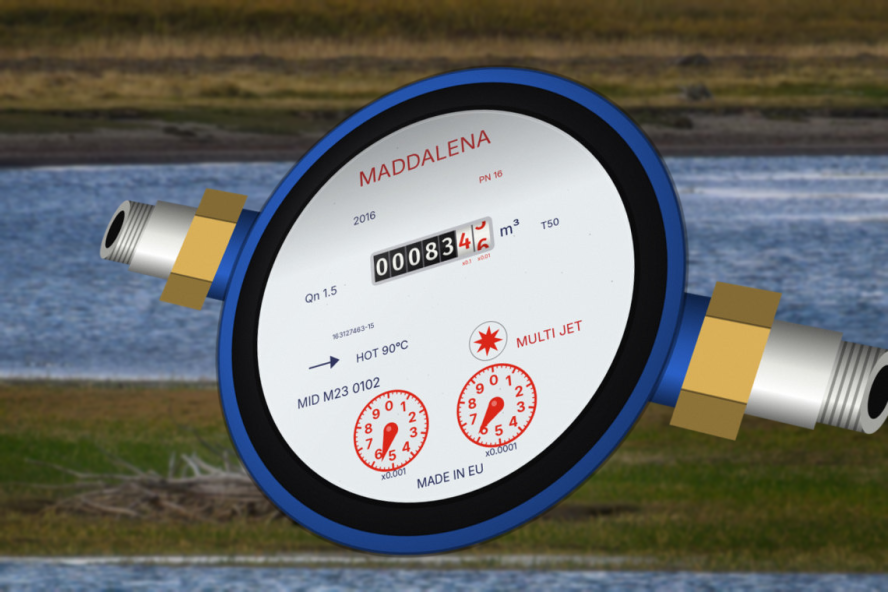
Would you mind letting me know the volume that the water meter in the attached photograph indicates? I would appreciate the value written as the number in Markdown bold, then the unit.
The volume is **83.4556** m³
